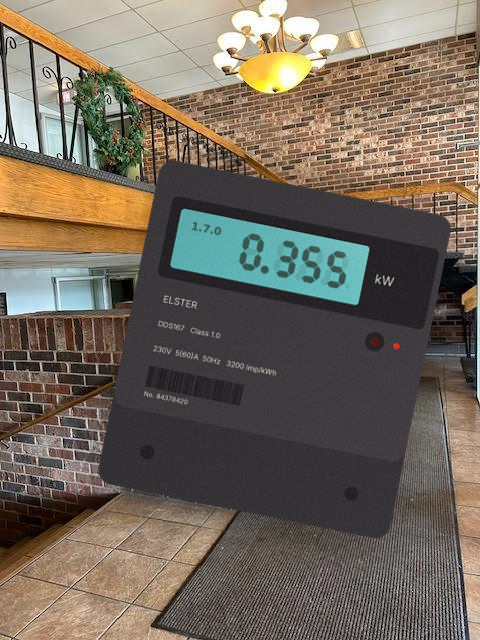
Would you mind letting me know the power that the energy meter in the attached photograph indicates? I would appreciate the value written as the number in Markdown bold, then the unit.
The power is **0.355** kW
